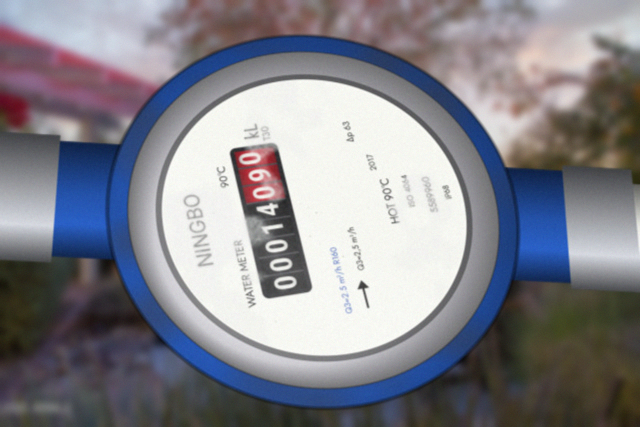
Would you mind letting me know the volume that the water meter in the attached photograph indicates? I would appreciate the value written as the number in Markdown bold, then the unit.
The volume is **14.090** kL
